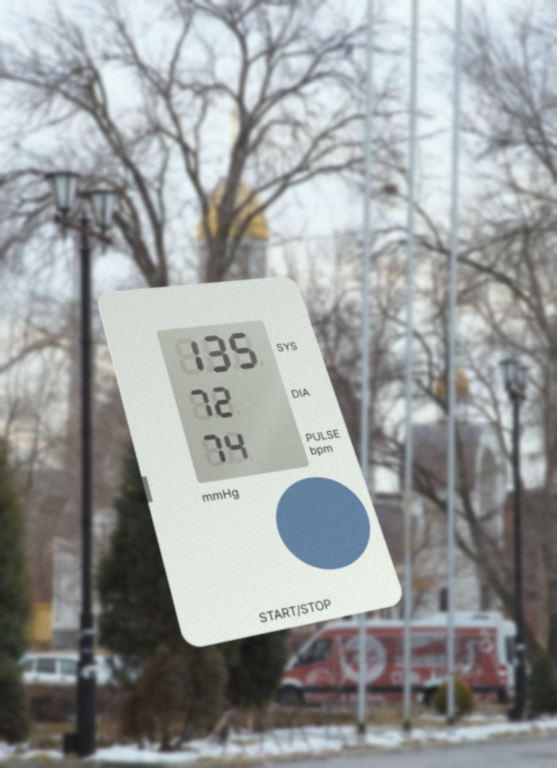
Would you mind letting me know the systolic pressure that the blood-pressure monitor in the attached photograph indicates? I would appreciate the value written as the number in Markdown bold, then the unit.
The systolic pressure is **135** mmHg
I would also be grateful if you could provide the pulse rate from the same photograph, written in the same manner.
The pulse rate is **74** bpm
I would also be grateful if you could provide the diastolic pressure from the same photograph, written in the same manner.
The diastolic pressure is **72** mmHg
